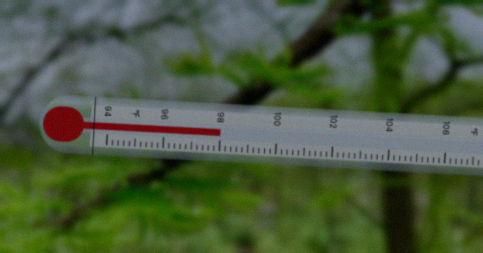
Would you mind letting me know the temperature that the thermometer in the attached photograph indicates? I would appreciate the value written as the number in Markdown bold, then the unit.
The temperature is **98** °F
